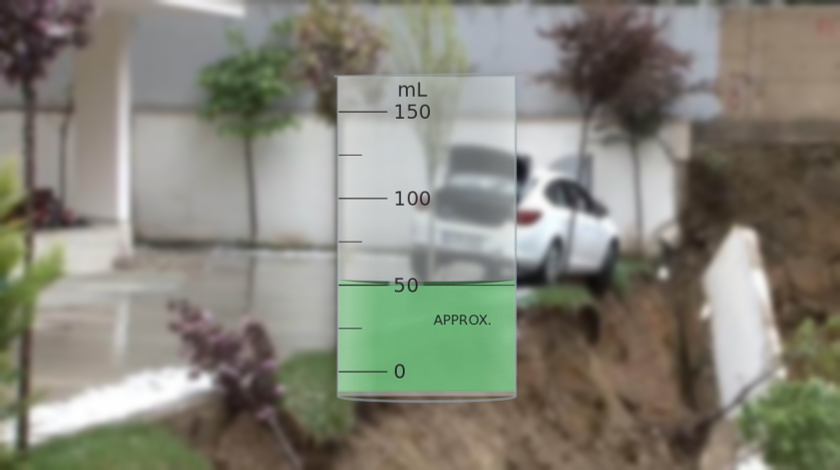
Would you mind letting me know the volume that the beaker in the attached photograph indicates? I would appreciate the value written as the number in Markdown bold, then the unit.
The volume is **50** mL
